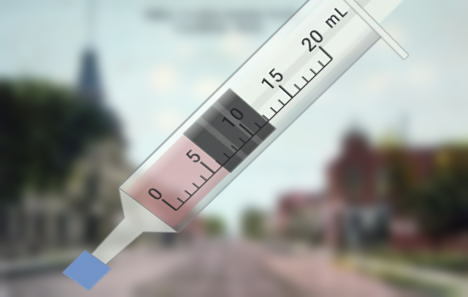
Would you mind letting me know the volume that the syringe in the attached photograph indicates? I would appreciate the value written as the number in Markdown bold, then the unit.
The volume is **6** mL
